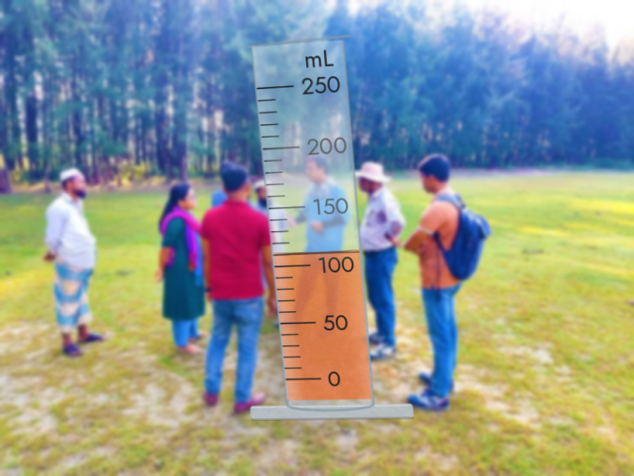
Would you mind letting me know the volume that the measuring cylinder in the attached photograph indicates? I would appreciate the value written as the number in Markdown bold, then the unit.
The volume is **110** mL
